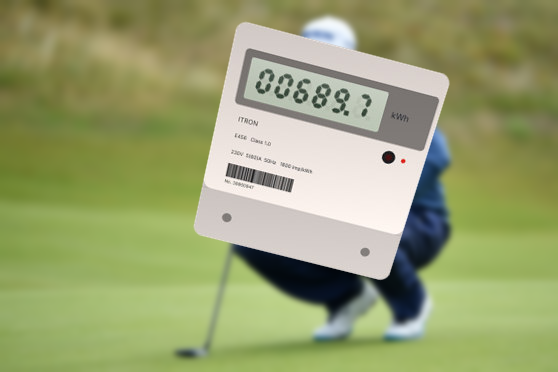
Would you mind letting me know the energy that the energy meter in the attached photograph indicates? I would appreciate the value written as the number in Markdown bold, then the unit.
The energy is **689.7** kWh
